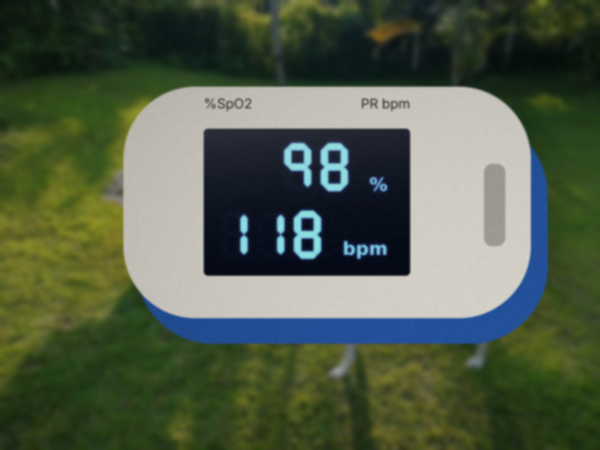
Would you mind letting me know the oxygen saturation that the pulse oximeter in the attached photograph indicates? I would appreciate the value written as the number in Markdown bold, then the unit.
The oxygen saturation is **98** %
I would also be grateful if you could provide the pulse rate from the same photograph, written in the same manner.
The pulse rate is **118** bpm
